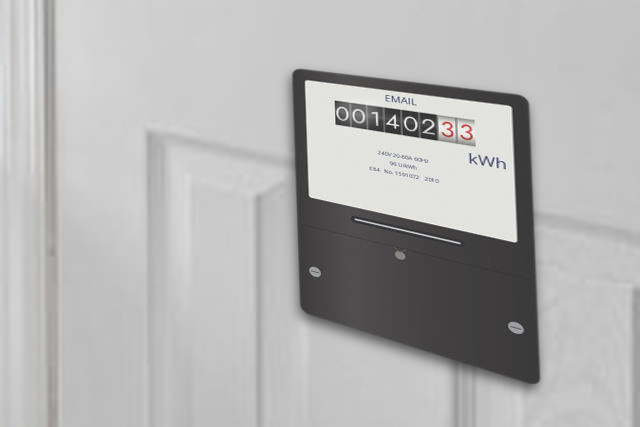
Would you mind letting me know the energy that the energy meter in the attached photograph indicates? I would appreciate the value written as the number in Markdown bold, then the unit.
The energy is **1402.33** kWh
